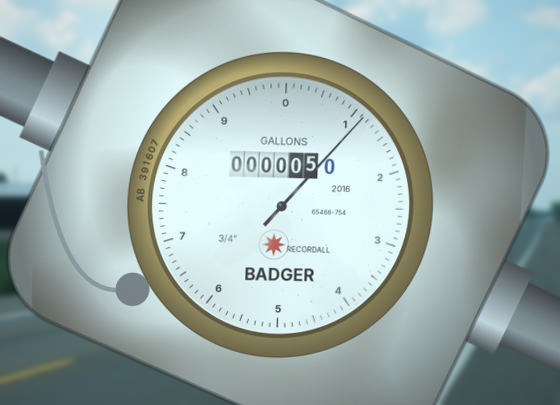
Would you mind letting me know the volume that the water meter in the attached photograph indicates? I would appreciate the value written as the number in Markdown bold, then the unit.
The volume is **51.1** gal
